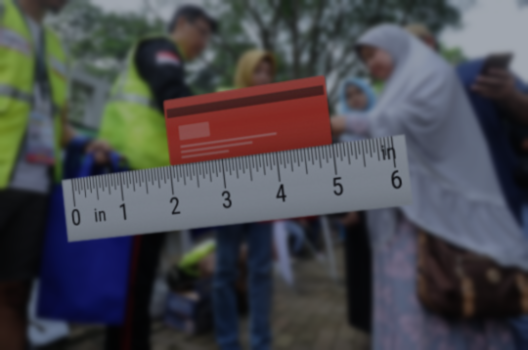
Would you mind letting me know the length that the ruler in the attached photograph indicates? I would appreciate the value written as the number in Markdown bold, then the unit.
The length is **3** in
